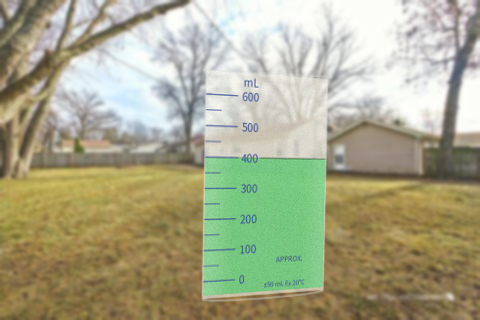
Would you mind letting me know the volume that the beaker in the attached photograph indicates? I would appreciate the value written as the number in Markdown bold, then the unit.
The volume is **400** mL
